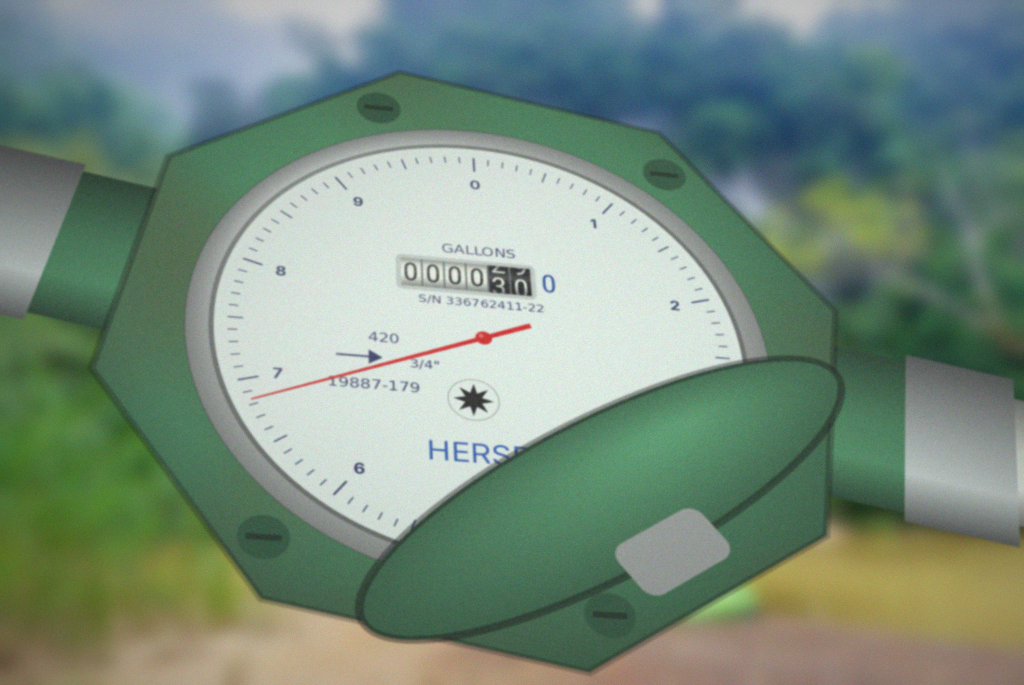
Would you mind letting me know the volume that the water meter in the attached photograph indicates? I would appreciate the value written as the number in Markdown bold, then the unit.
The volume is **296.8** gal
